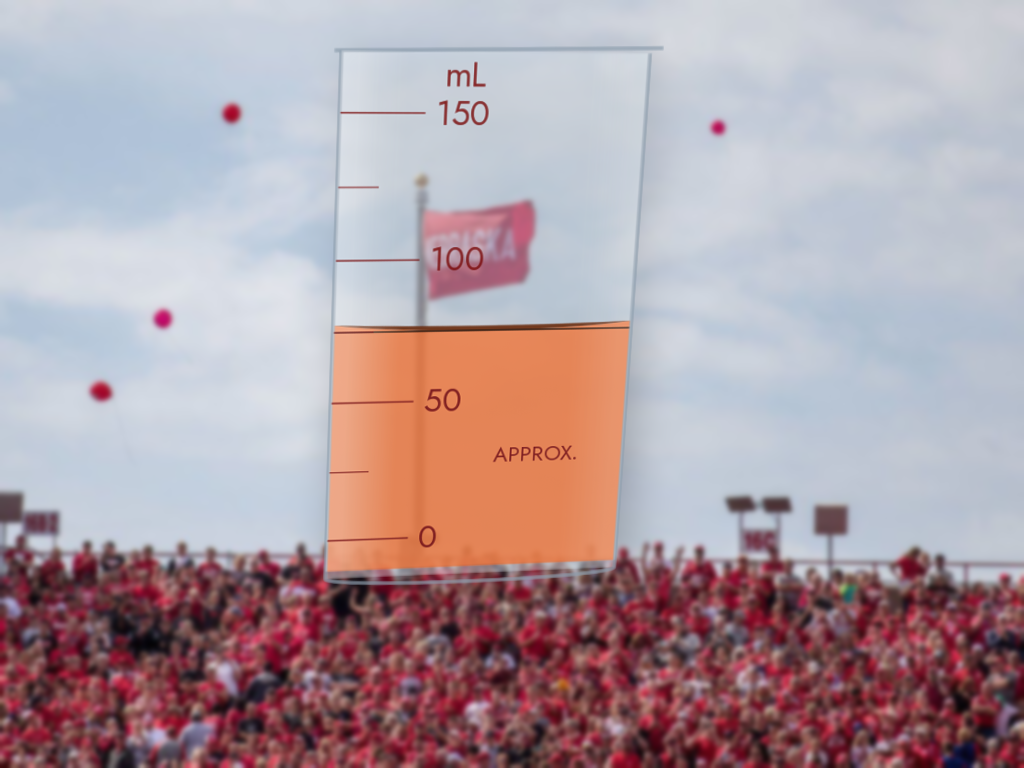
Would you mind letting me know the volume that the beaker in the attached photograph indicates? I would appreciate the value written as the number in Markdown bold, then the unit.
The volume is **75** mL
